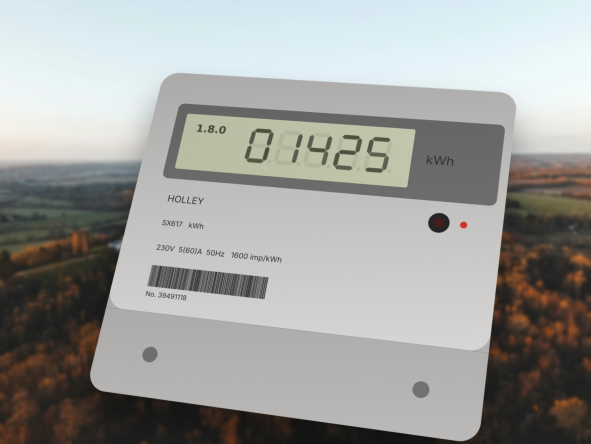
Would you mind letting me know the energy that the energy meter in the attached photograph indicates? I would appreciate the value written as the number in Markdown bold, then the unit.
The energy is **1425** kWh
